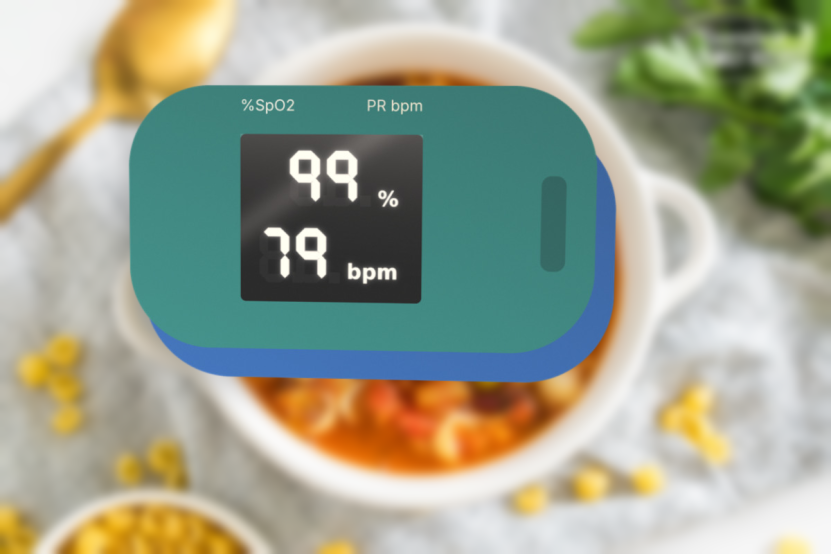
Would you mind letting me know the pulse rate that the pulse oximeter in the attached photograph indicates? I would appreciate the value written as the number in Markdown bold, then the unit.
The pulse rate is **79** bpm
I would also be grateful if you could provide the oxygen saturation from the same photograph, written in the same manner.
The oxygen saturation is **99** %
